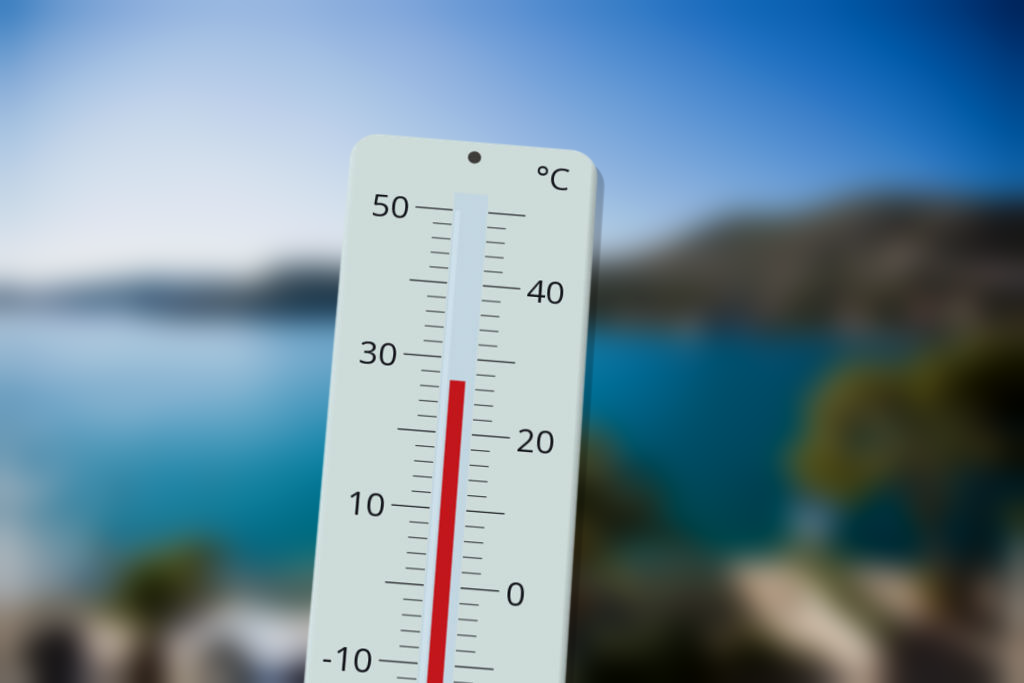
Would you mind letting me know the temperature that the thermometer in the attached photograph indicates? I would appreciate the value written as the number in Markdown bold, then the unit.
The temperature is **27** °C
